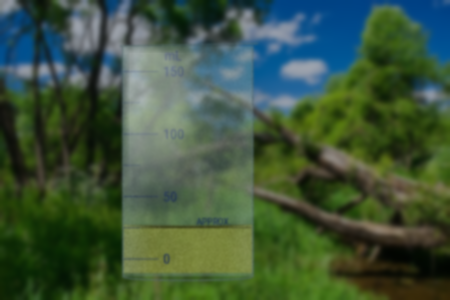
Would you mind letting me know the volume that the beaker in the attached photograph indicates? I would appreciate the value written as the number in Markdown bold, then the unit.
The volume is **25** mL
